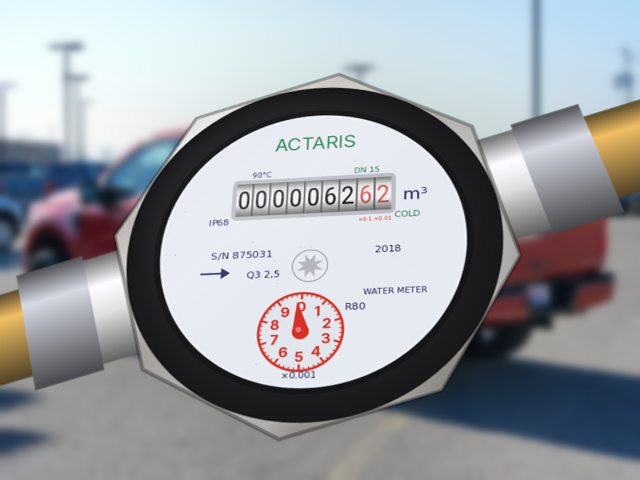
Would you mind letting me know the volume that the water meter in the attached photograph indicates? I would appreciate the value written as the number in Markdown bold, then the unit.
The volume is **62.619** m³
